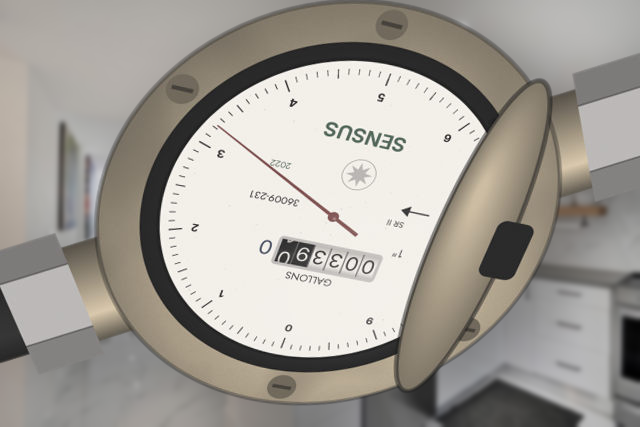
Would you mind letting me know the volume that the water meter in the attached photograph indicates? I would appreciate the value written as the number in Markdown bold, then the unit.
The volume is **33903.2** gal
